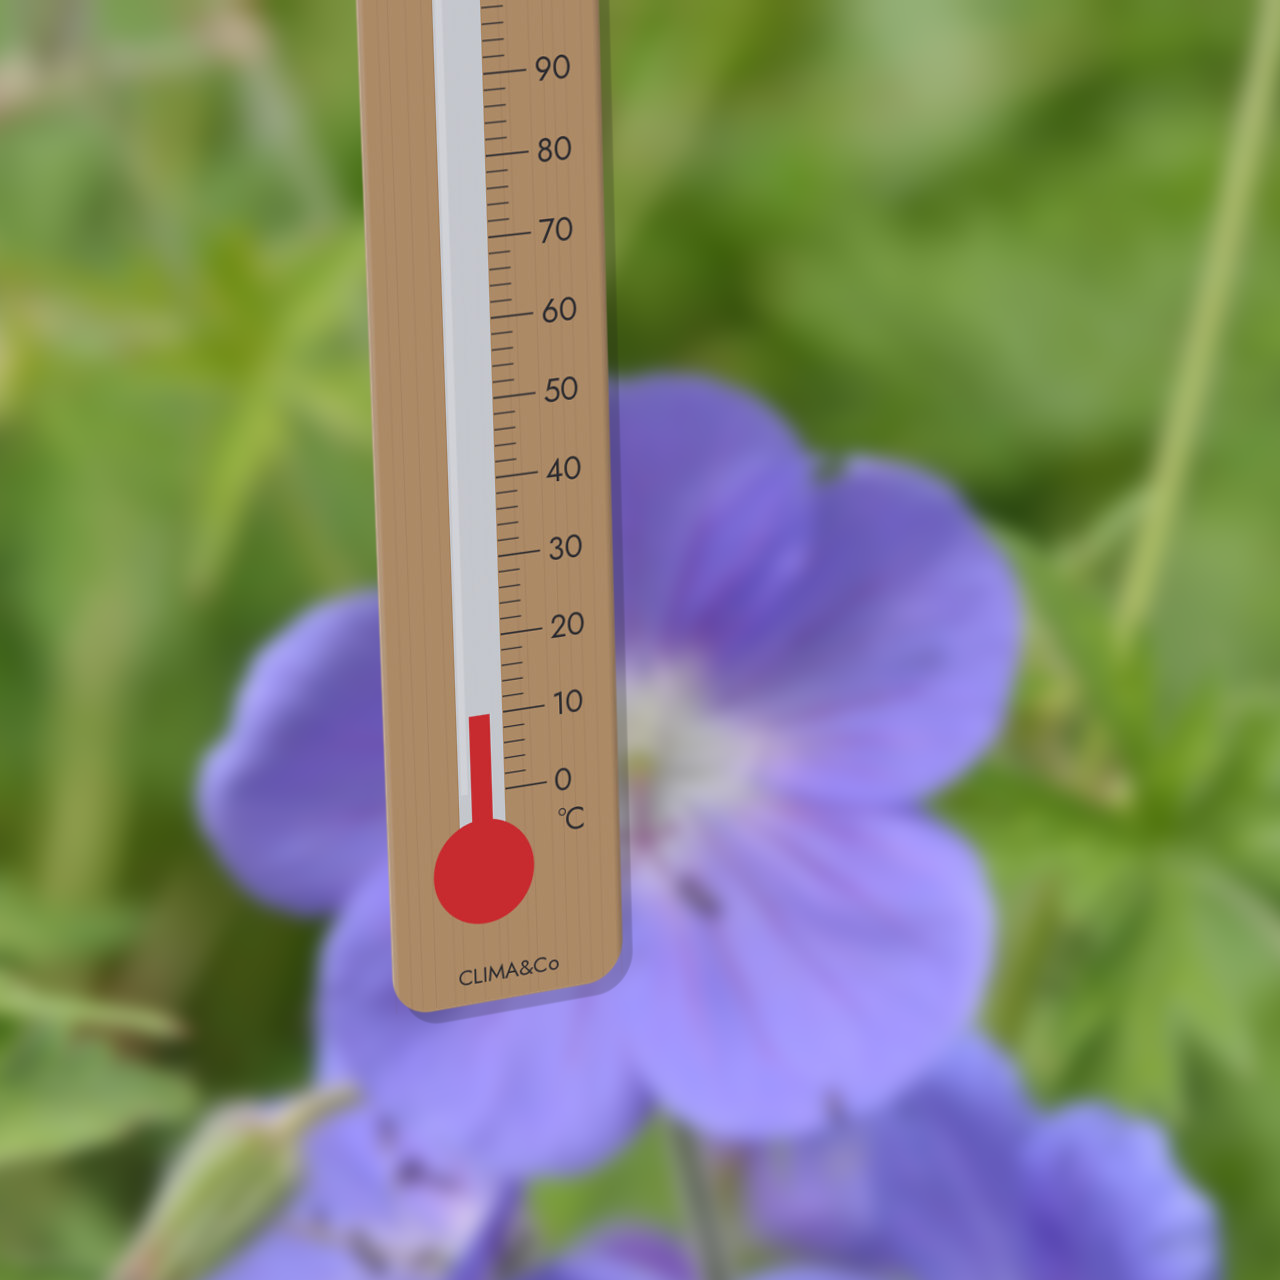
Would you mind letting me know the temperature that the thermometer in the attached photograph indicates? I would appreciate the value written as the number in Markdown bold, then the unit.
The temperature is **10** °C
